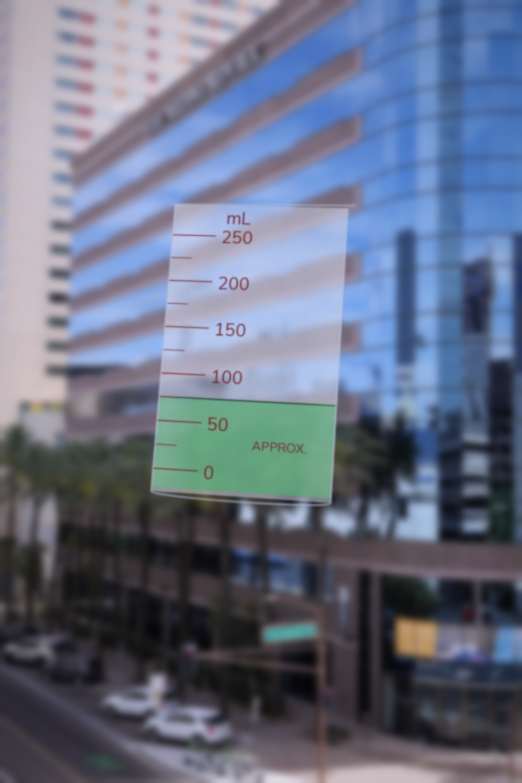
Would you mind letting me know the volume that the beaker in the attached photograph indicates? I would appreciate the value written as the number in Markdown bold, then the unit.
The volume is **75** mL
